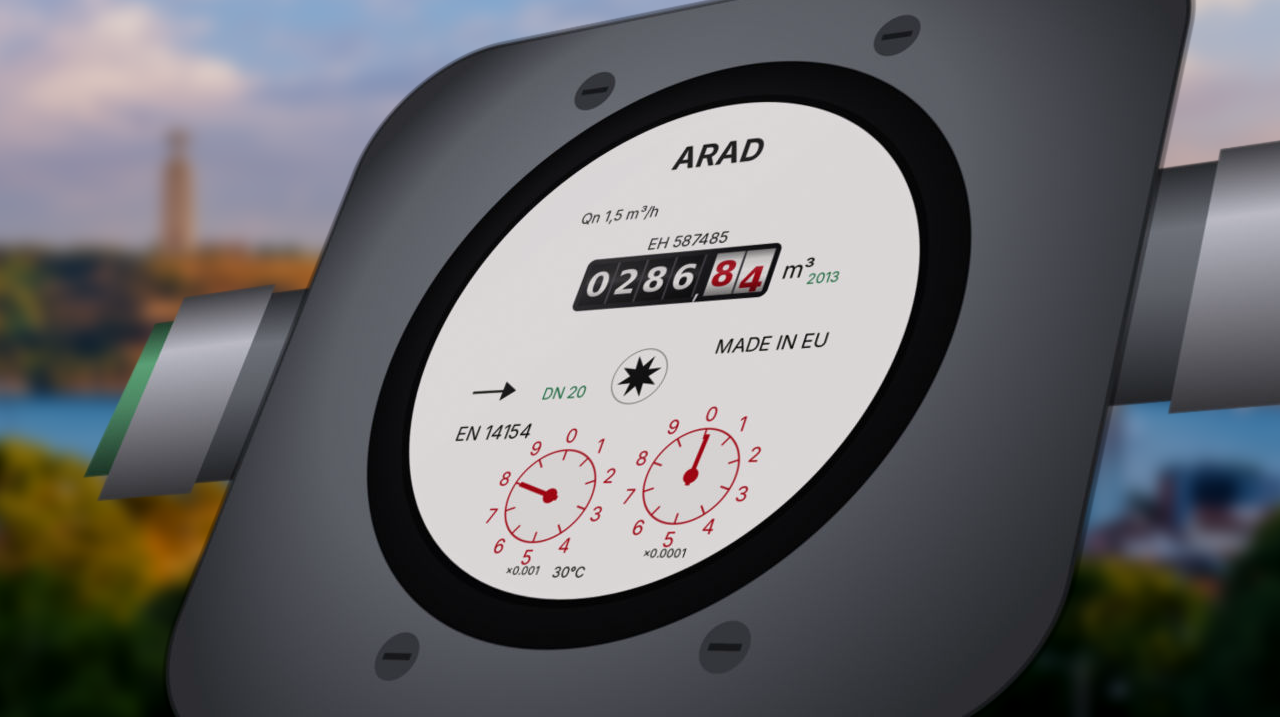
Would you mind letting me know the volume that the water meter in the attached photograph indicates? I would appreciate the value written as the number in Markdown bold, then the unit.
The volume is **286.8380** m³
